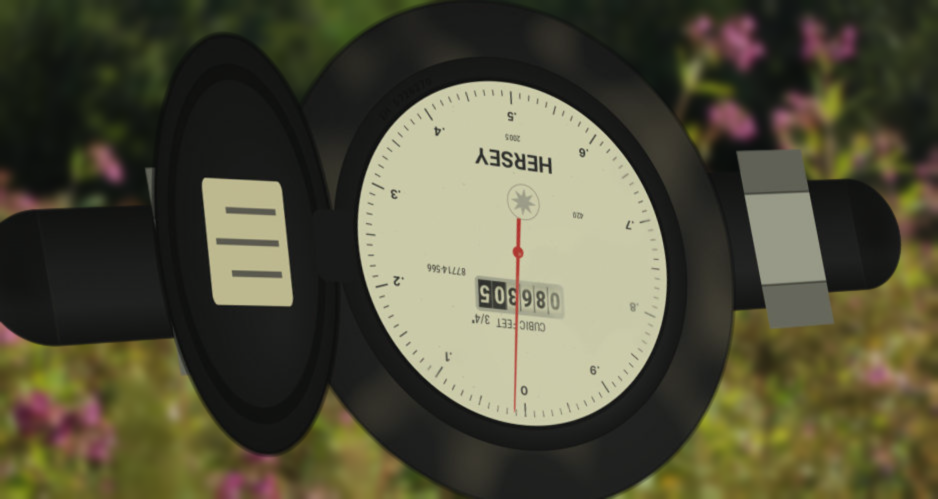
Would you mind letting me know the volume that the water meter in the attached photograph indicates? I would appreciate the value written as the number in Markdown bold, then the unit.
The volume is **86305.01** ft³
